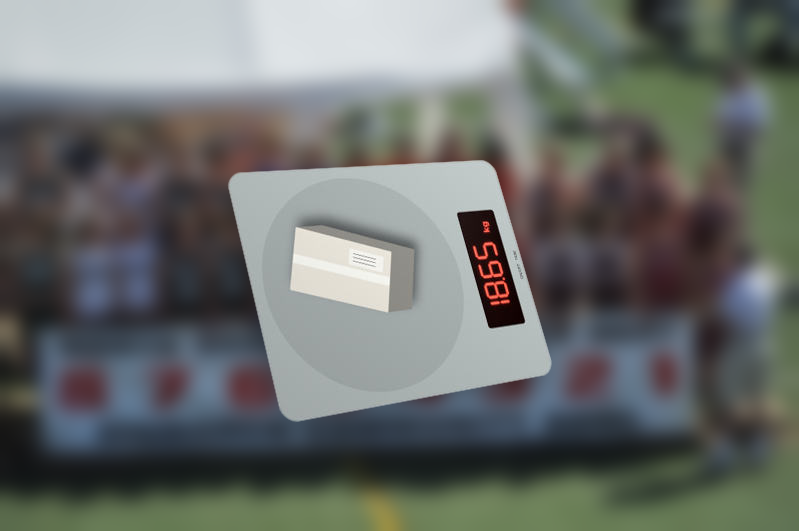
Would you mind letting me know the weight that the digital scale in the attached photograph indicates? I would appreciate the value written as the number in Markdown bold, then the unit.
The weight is **18.65** kg
